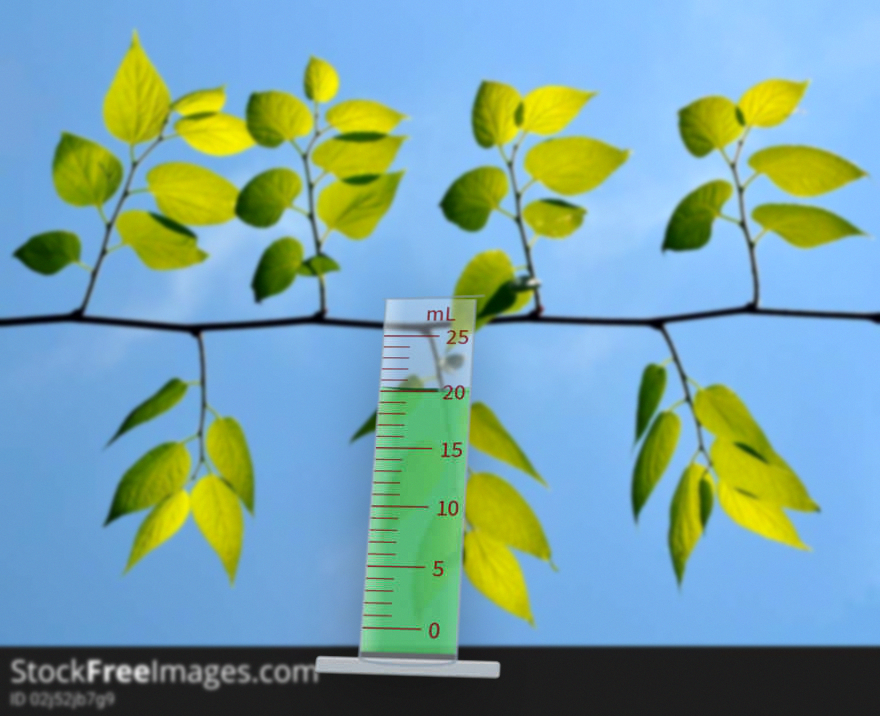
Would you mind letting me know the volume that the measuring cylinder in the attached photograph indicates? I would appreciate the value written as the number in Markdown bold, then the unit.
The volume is **20** mL
